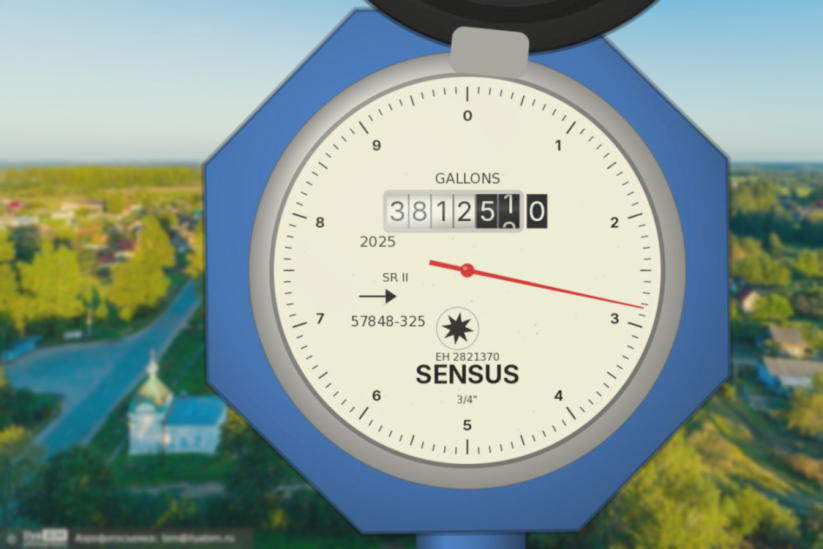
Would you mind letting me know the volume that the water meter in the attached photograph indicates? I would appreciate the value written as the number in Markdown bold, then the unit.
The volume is **3812512.8** gal
